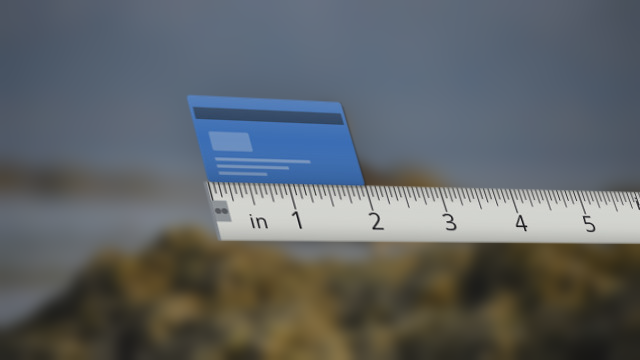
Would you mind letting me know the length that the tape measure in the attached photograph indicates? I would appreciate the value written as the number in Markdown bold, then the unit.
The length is **2** in
